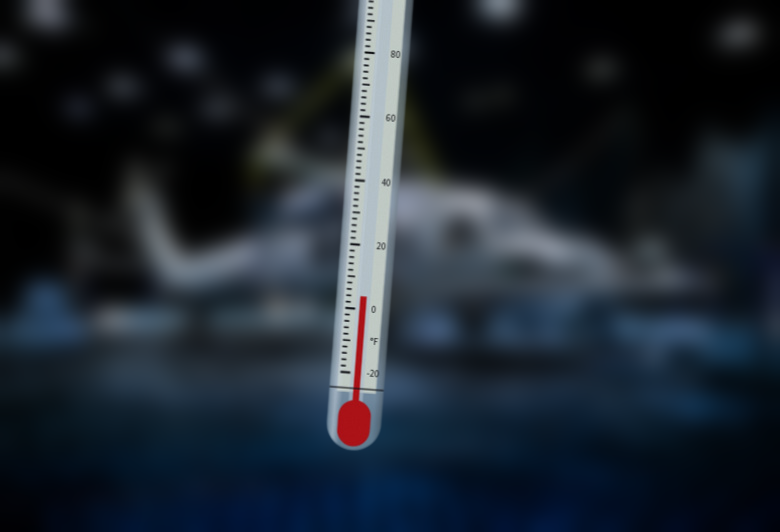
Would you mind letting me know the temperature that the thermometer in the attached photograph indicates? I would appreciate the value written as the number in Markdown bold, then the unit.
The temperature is **4** °F
